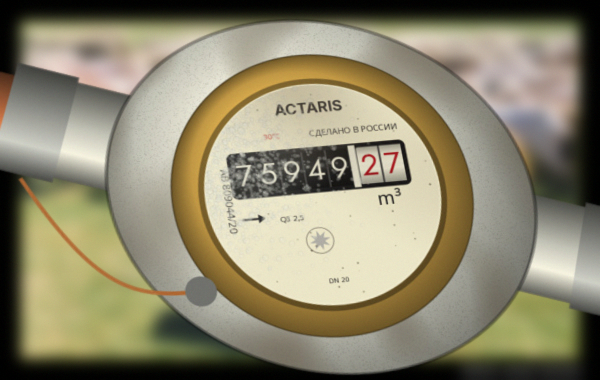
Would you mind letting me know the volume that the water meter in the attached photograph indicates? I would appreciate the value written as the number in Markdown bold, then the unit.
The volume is **75949.27** m³
